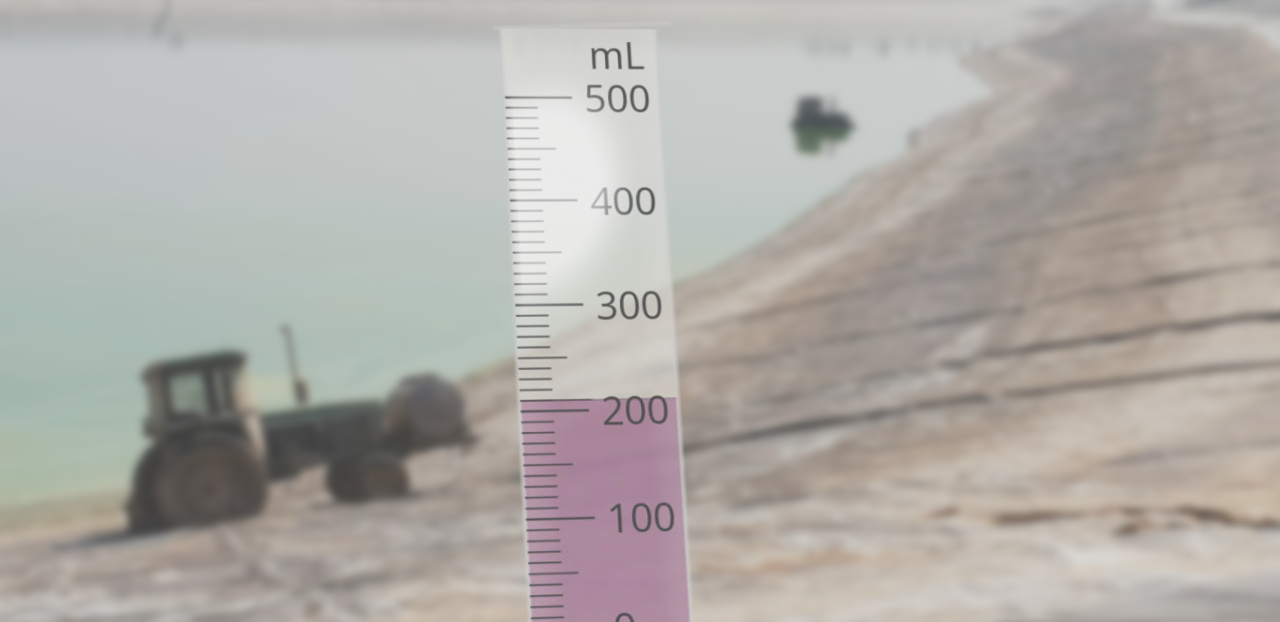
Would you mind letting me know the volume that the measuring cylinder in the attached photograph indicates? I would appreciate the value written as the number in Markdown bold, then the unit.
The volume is **210** mL
